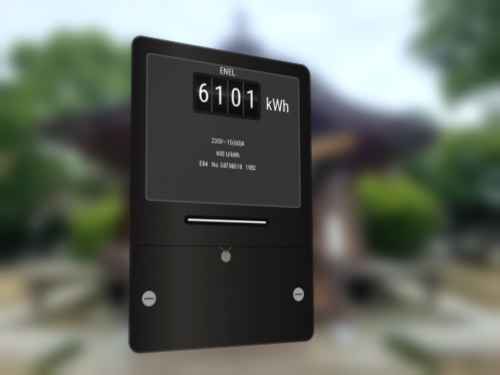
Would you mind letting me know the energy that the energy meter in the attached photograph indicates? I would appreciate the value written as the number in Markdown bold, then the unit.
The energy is **6101** kWh
